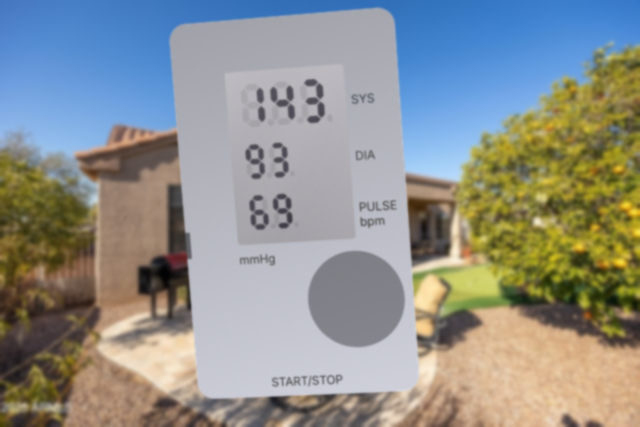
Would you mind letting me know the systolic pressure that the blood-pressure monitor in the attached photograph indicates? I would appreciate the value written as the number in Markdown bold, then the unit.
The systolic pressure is **143** mmHg
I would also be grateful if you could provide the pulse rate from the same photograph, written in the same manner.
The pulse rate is **69** bpm
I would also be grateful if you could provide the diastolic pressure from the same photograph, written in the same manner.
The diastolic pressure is **93** mmHg
